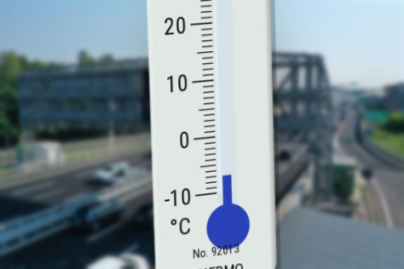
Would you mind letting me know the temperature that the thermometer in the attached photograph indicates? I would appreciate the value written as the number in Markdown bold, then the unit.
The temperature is **-7** °C
